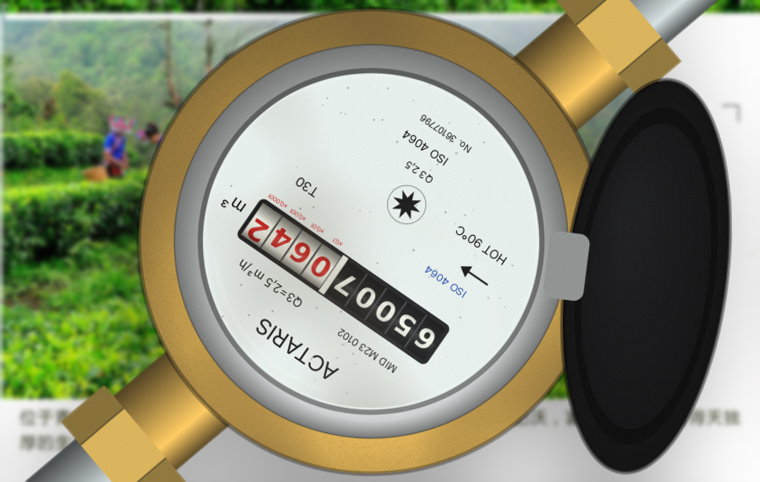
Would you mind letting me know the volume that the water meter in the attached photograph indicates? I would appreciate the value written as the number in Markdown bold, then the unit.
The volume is **65007.0642** m³
